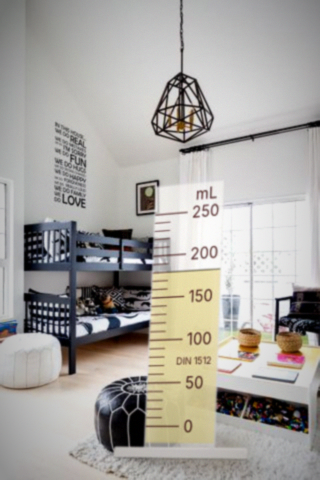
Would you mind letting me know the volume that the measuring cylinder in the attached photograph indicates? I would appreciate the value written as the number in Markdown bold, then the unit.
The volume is **180** mL
